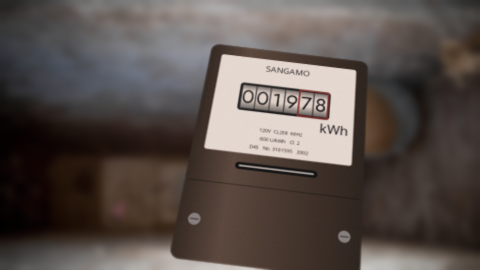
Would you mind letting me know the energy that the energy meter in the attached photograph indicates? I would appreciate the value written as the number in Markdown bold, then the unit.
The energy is **19.78** kWh
